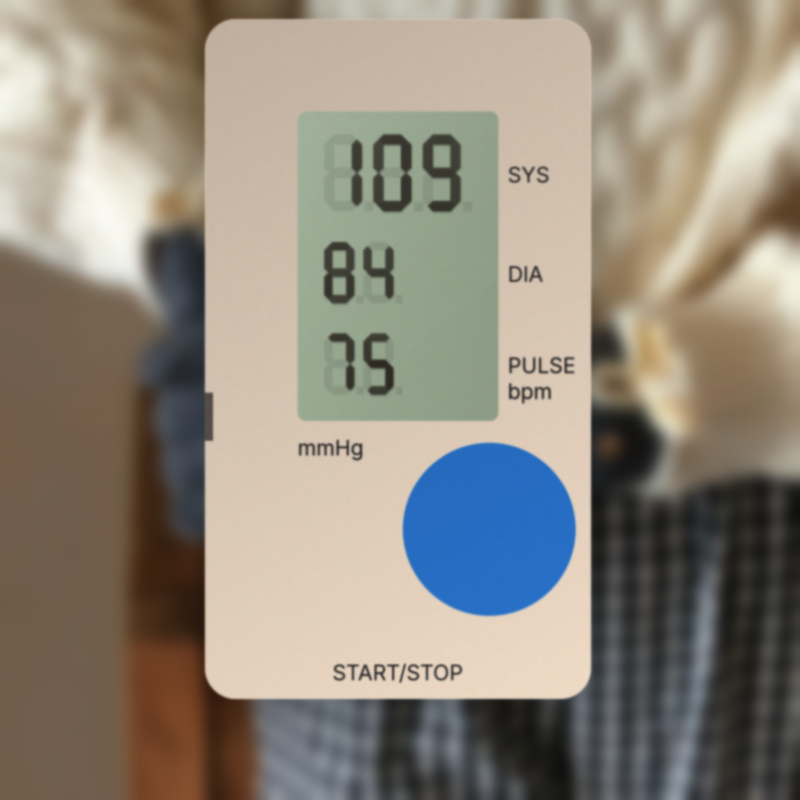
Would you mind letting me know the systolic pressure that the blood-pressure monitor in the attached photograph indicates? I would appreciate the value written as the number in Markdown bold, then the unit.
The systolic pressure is **109** mmHg
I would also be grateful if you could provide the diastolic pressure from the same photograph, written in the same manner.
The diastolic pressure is **84** mmHg
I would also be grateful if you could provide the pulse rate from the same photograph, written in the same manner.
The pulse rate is **75** bpm
